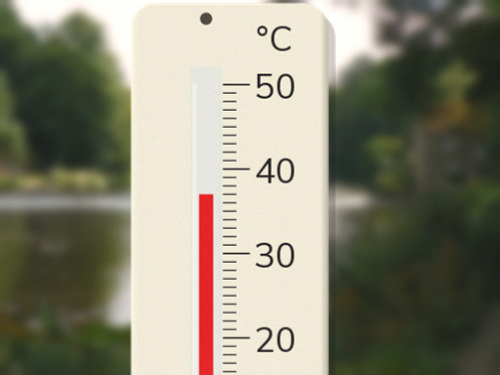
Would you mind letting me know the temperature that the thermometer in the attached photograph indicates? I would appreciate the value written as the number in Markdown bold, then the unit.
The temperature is **37** °C
